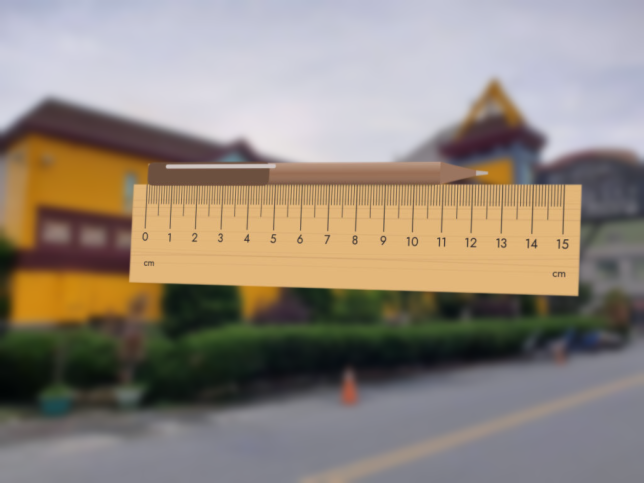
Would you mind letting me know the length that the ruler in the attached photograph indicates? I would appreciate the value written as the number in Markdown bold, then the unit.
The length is **12.5** cm
